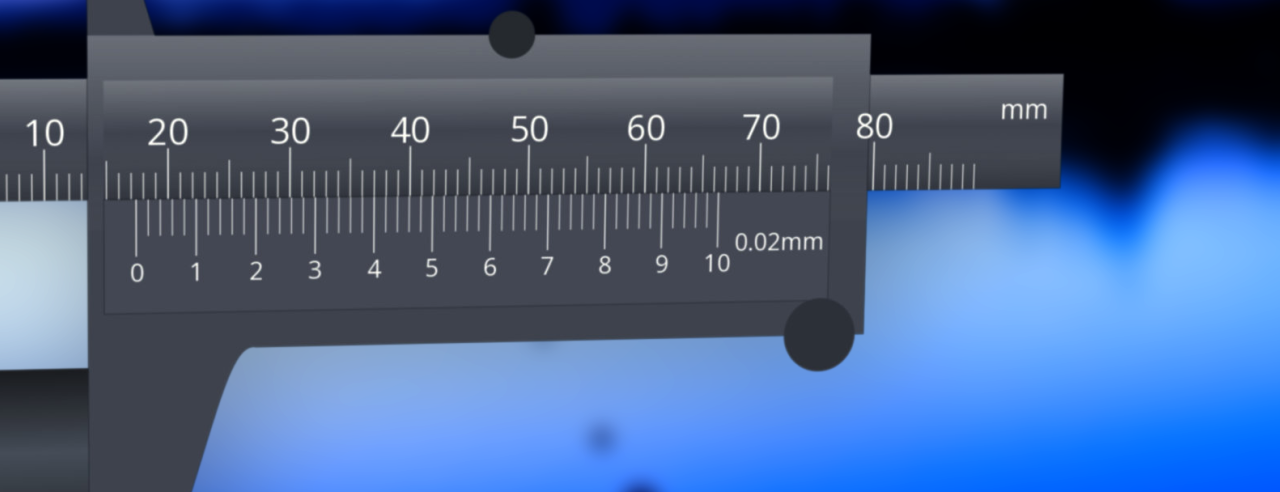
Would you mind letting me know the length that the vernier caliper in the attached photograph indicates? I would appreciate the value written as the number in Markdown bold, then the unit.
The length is **17.4** mm
